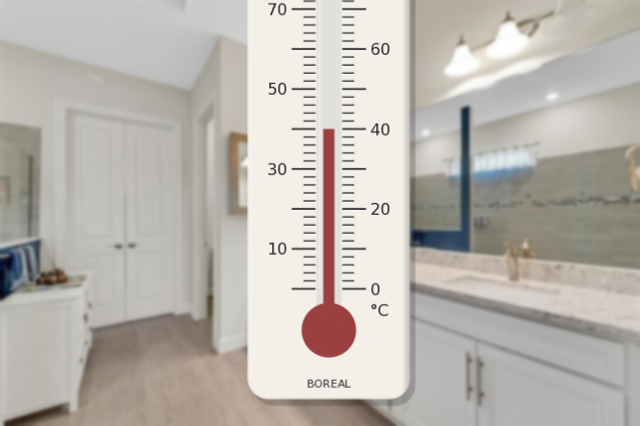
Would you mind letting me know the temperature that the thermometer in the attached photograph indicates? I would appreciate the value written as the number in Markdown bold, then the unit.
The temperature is **40** °C
